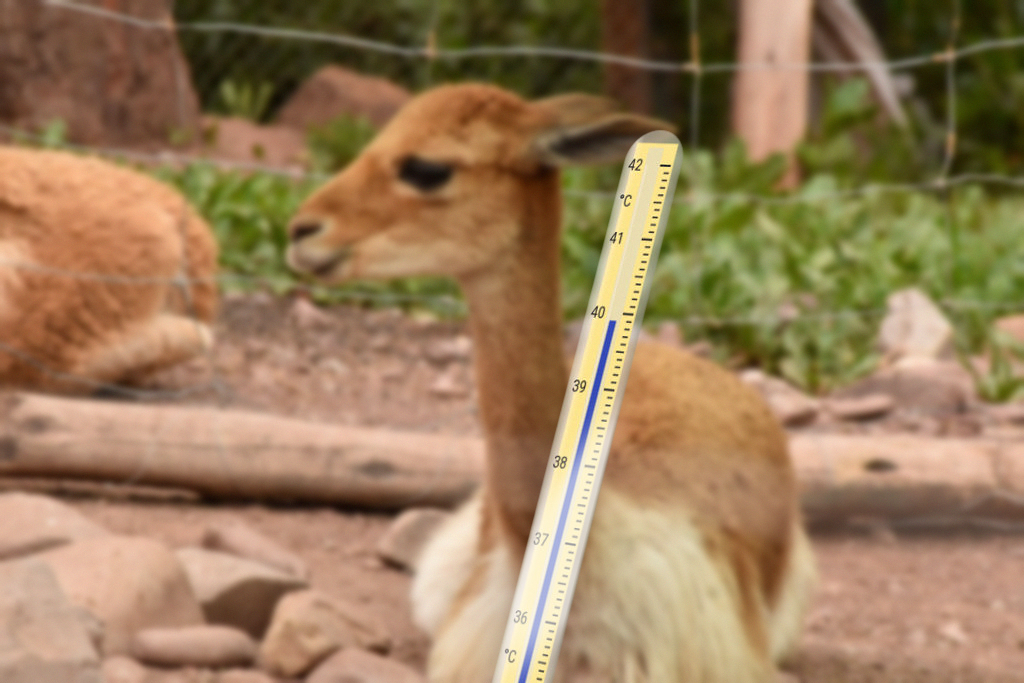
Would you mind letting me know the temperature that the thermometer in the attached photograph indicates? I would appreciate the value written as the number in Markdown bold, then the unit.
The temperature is **39.9** °C
